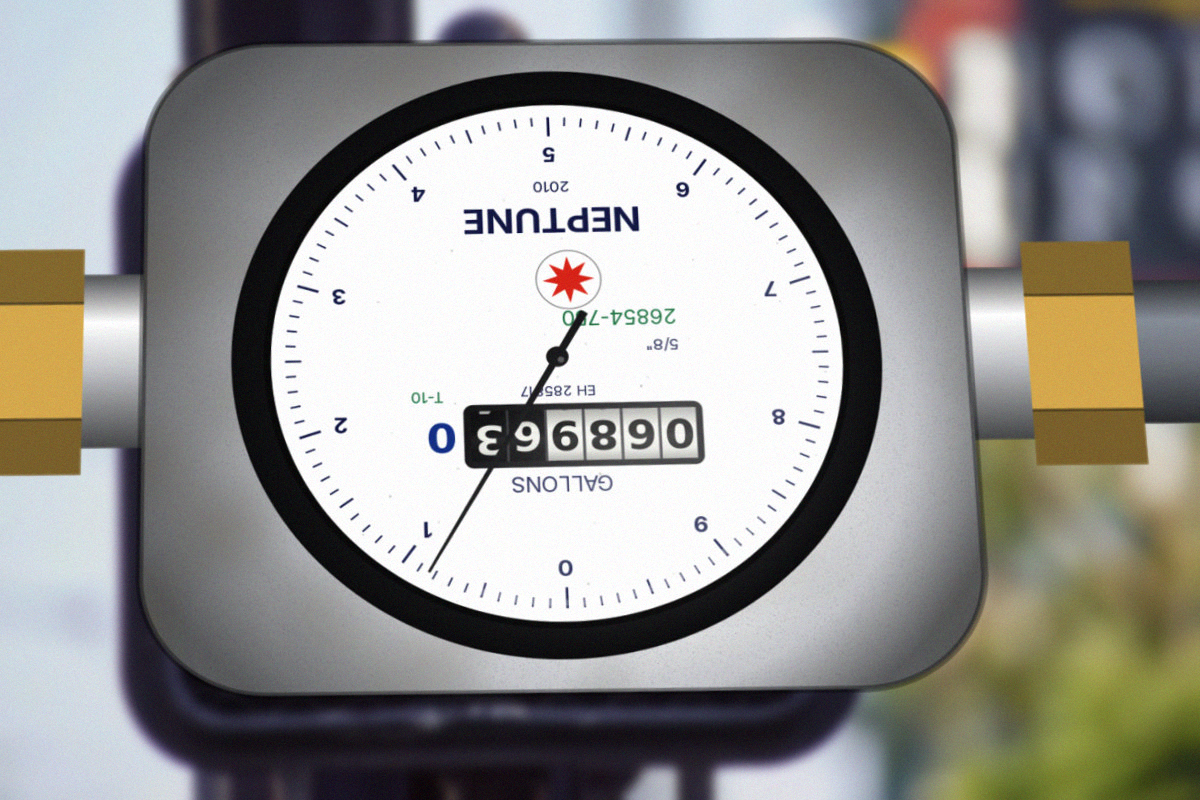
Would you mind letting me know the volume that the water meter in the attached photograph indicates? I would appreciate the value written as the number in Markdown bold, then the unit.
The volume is **689630.8** gal
